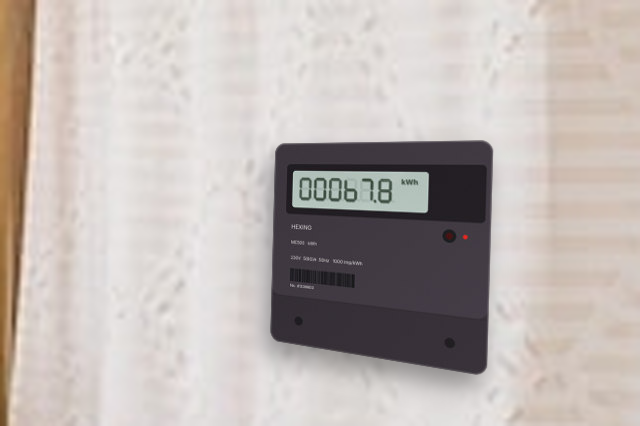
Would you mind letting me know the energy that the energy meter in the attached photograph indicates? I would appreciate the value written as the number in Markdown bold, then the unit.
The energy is **67.8** kWh
